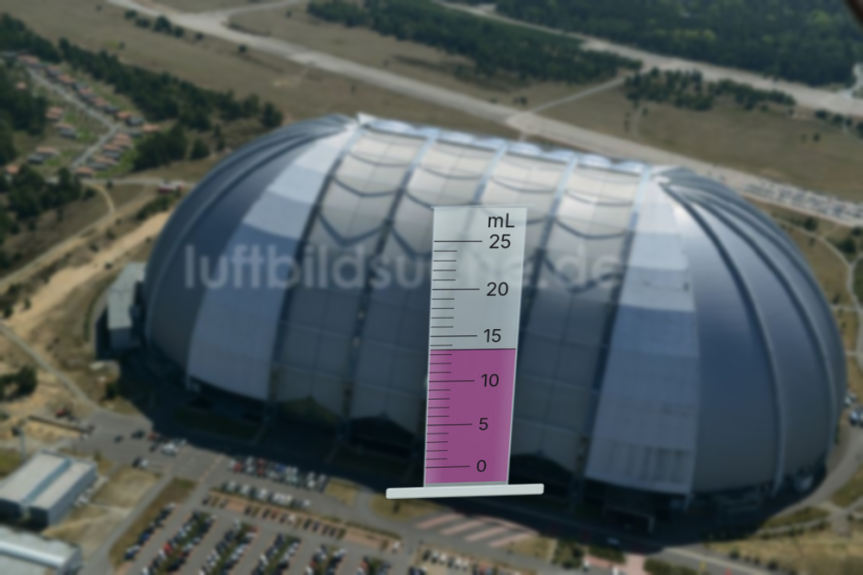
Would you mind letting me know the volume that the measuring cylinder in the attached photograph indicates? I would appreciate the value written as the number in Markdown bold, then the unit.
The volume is **13.5** mL
